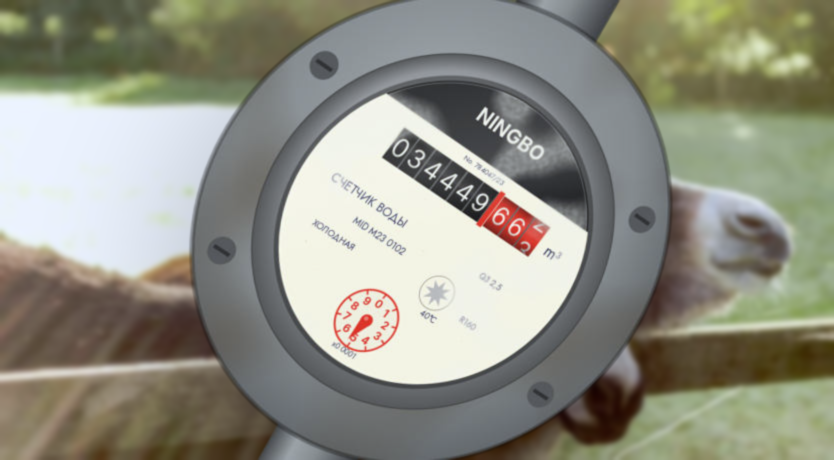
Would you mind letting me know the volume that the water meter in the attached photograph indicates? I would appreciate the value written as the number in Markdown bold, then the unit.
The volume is **34449.6625** m³
